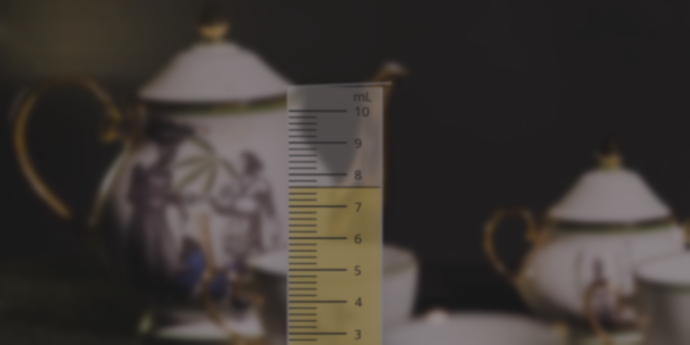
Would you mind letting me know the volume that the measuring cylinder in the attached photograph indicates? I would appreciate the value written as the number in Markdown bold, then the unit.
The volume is **7.6** mL
